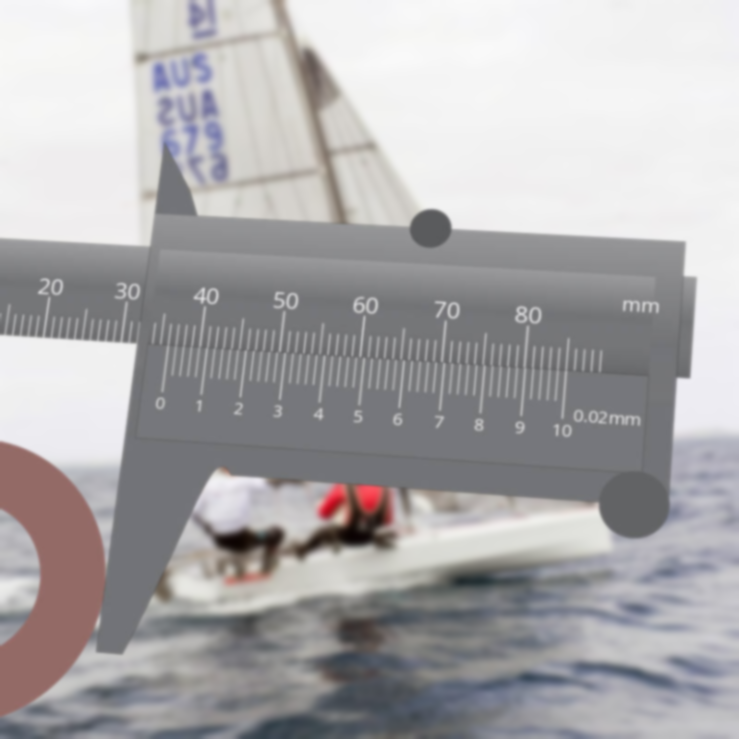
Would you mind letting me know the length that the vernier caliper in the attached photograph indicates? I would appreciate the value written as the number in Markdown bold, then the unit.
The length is **36.0** mm
